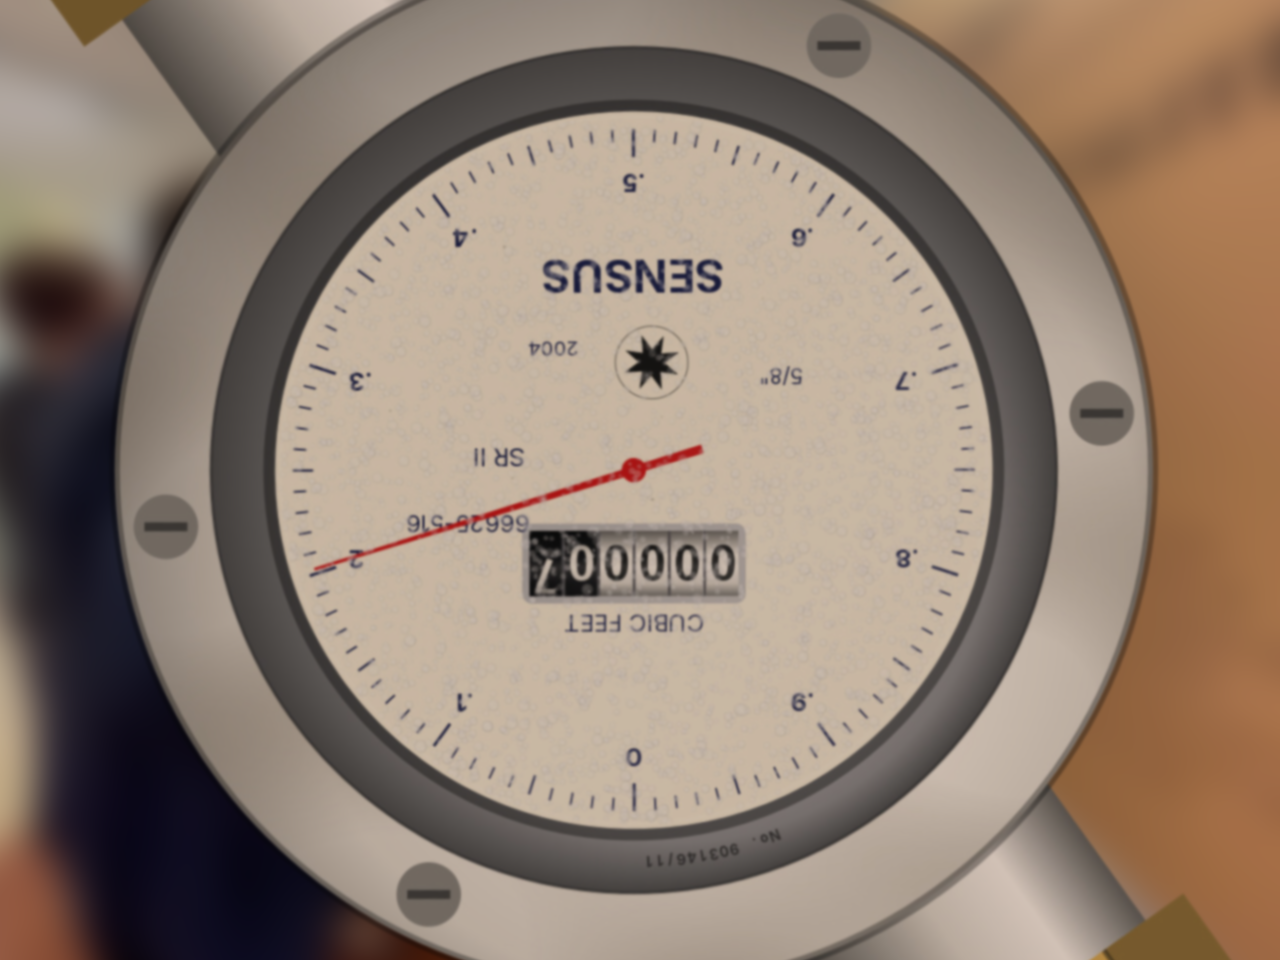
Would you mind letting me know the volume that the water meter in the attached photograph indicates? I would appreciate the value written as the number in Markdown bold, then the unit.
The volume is **7.20** ft³
